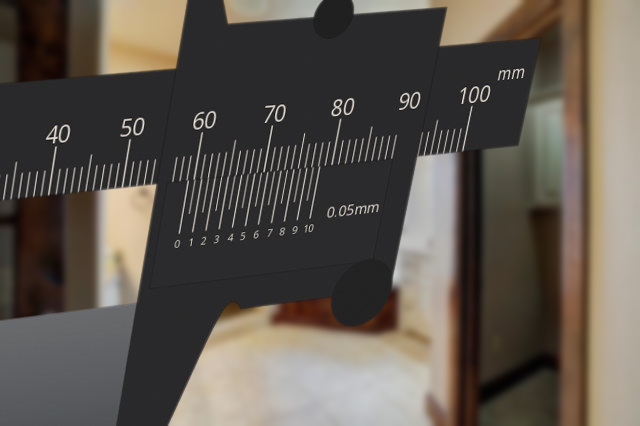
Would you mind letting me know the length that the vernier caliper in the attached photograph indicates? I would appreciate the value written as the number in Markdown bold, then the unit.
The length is **59.2** mm
